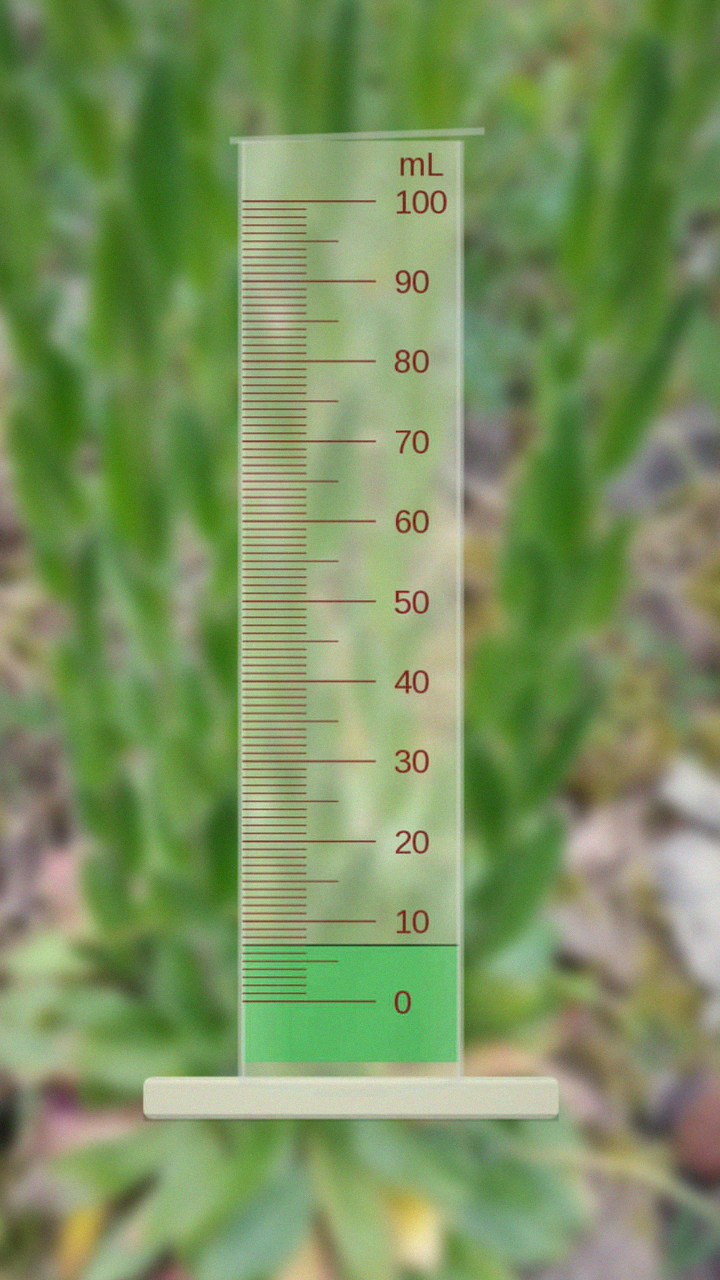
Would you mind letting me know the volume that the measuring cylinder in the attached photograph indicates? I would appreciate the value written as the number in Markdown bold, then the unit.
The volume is **7** mL
